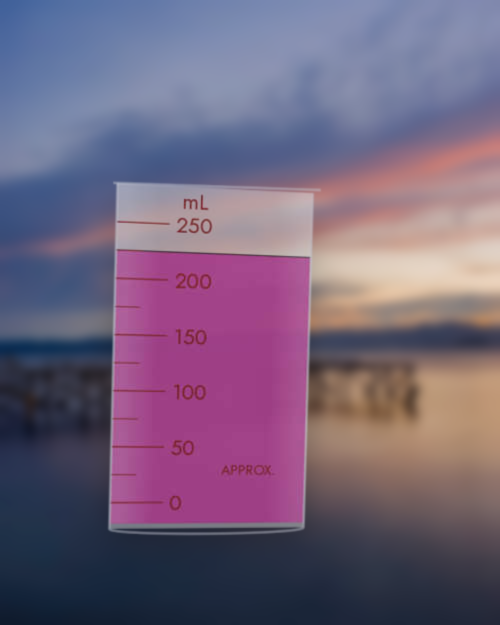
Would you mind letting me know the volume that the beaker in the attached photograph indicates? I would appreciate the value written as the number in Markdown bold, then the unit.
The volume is **225** mL
